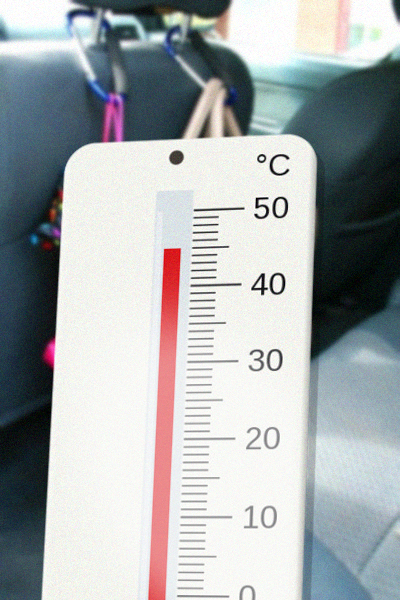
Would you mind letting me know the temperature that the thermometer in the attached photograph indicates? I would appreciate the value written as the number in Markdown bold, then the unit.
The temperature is **45** °C
